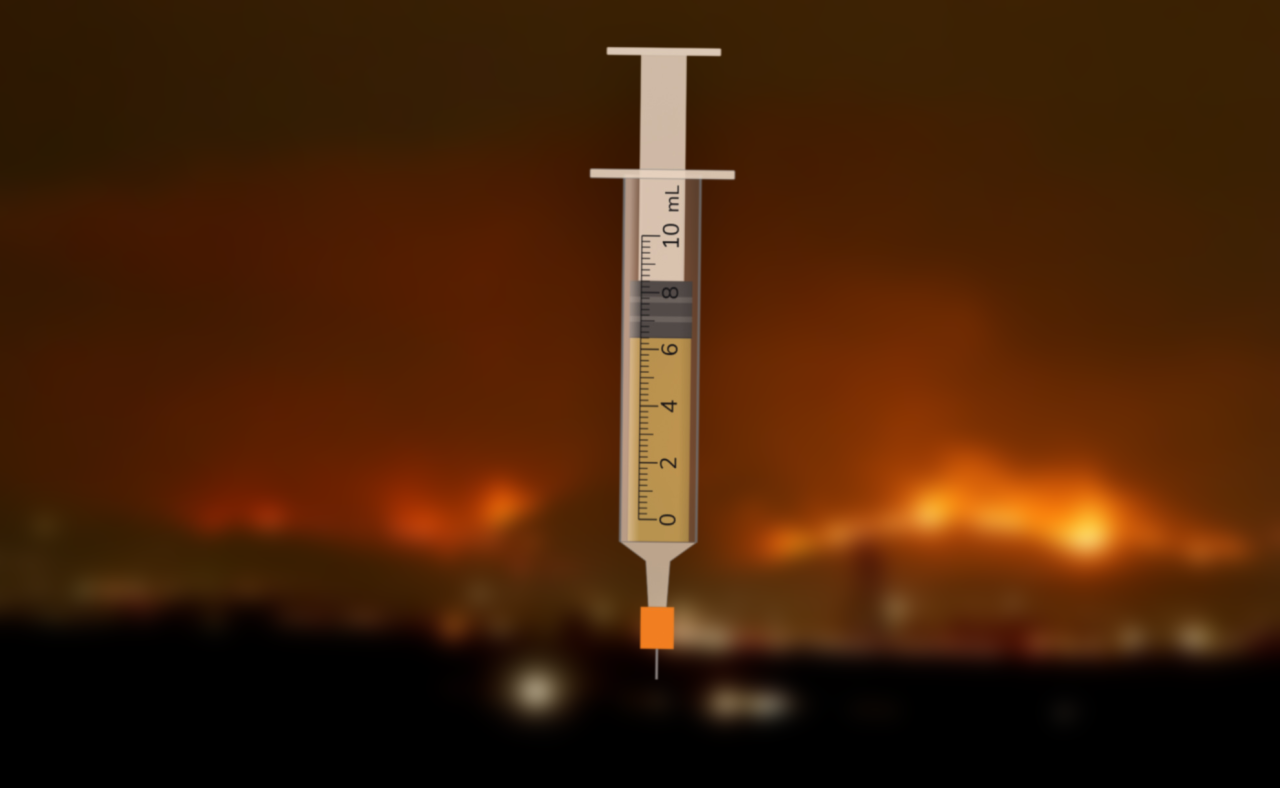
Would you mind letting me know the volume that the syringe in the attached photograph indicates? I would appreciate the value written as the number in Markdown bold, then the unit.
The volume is **6.4** mL
